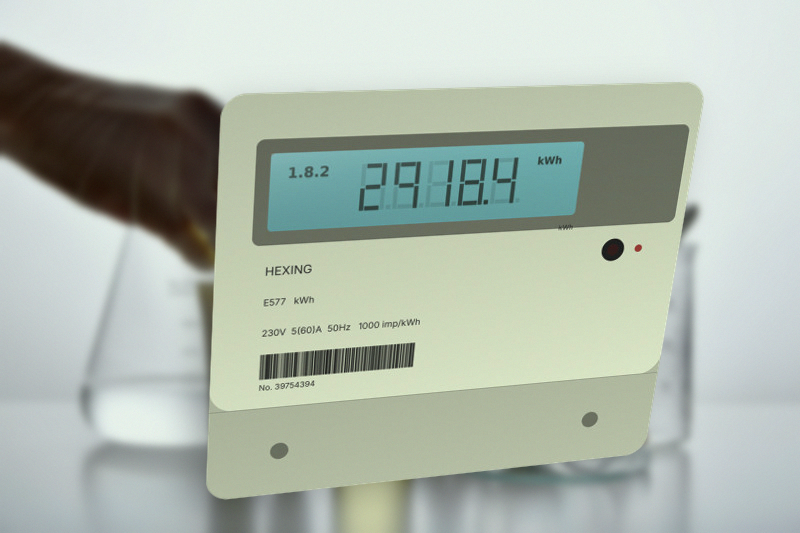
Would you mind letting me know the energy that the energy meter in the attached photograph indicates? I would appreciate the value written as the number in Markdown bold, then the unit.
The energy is **2918.4** kWh
